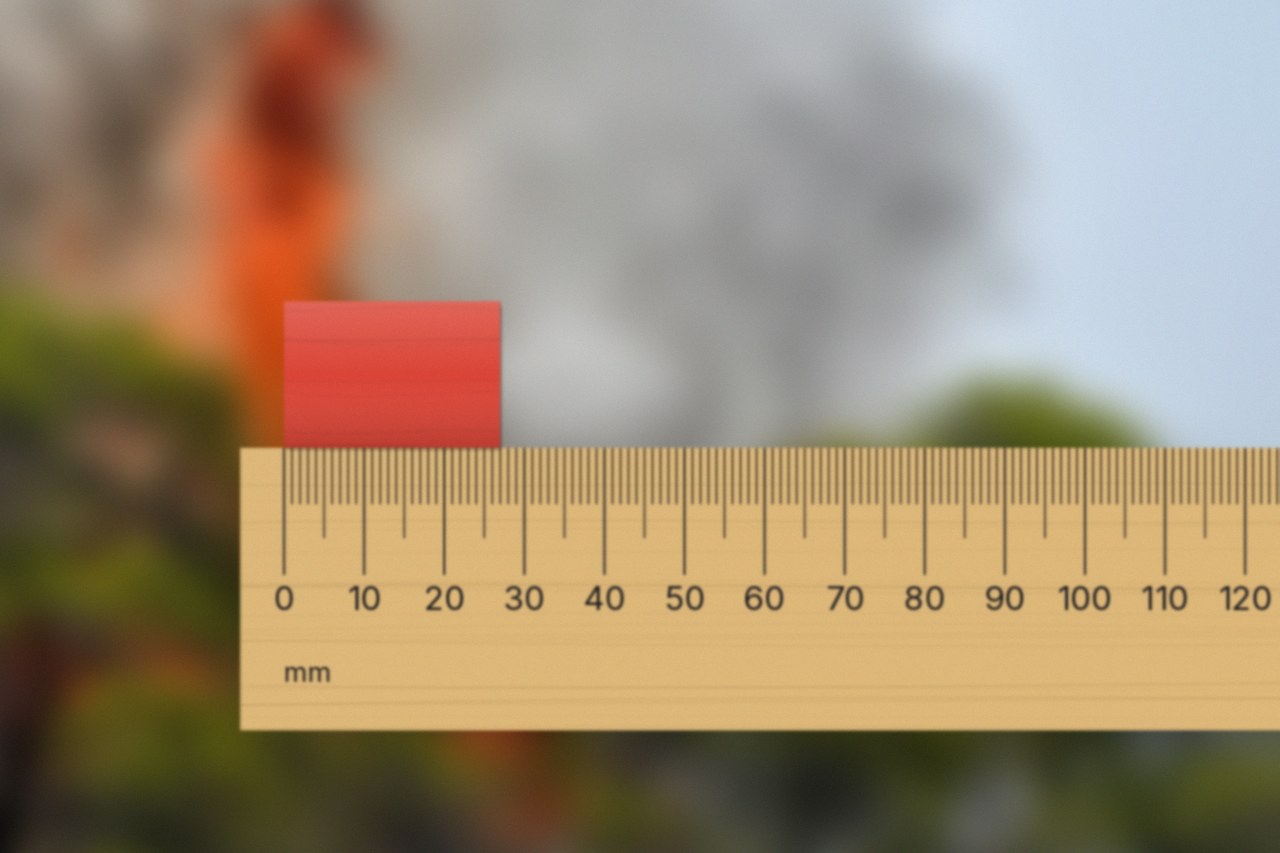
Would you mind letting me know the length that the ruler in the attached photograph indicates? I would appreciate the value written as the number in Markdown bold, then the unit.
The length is **27** mm
